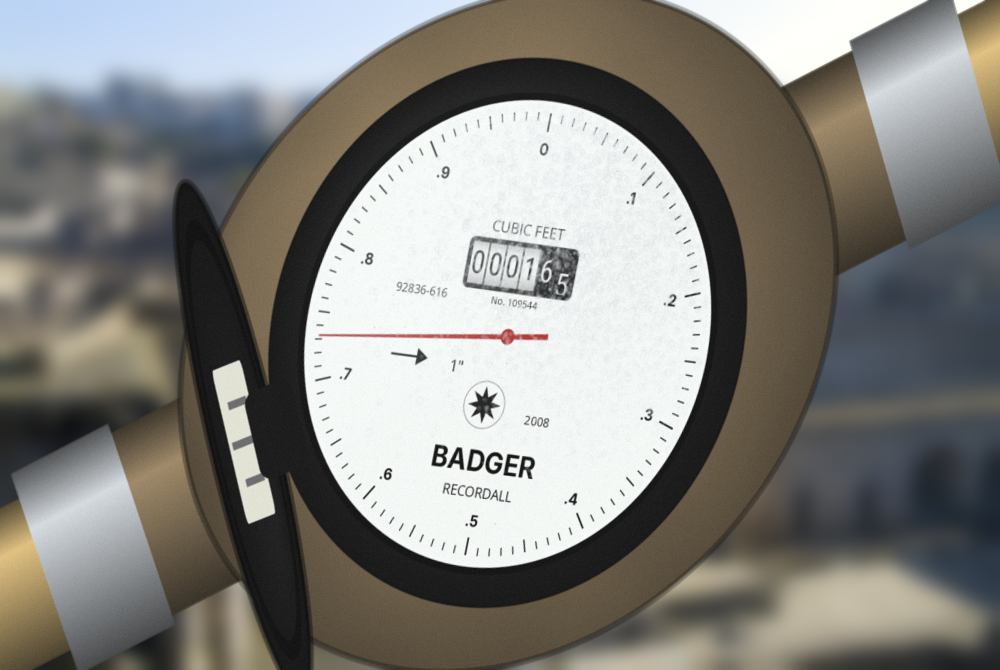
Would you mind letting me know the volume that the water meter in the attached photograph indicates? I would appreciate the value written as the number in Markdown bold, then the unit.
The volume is **164.73** ft³
